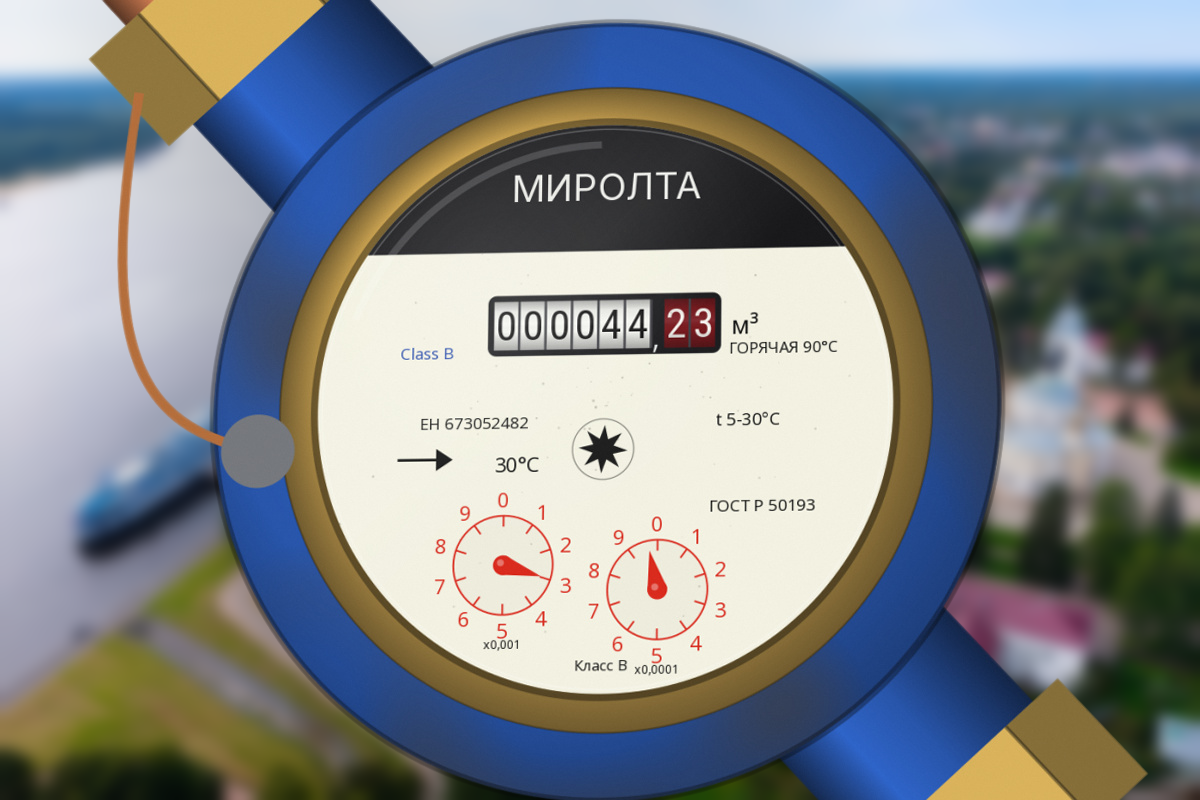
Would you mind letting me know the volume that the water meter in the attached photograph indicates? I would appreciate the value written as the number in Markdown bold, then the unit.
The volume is **44.2329** m³
